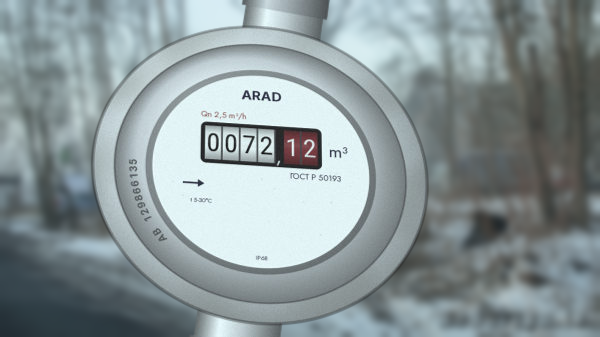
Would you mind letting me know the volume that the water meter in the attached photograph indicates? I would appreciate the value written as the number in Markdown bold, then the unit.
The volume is **72.12** m³
